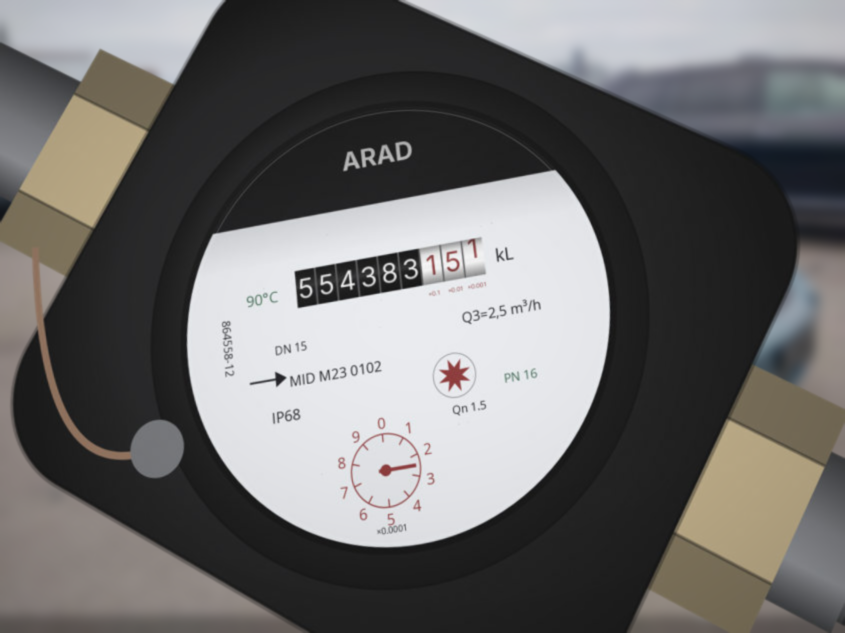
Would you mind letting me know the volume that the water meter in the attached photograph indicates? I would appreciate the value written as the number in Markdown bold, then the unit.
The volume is **554383.1512** kL
